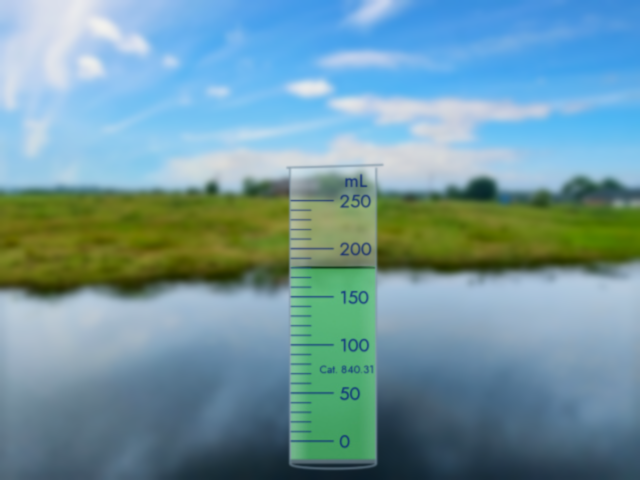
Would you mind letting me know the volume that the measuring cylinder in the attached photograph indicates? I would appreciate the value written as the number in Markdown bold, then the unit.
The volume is **180** mL
